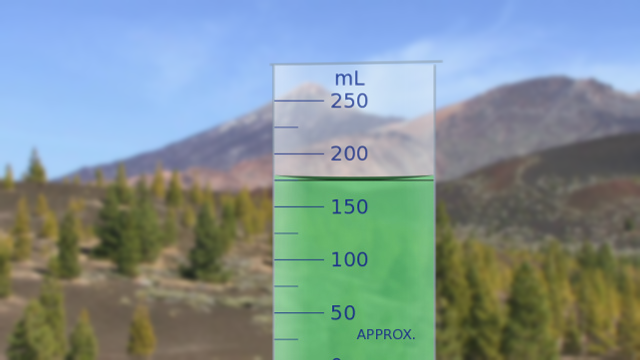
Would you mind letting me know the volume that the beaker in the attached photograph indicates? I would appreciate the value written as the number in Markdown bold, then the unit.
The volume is **175** mL
